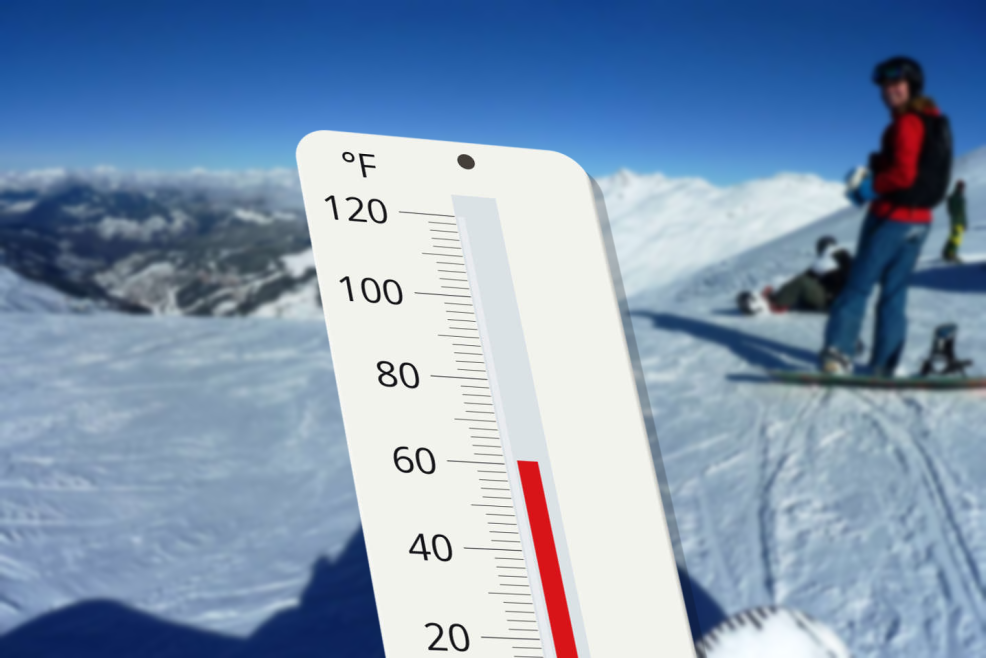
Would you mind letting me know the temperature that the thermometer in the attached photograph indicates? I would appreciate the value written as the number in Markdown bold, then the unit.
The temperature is **61** °F
